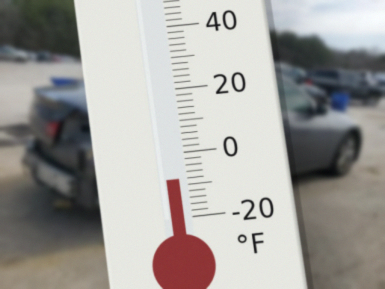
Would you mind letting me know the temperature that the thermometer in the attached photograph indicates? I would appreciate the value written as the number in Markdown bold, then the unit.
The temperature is **-8** °F
